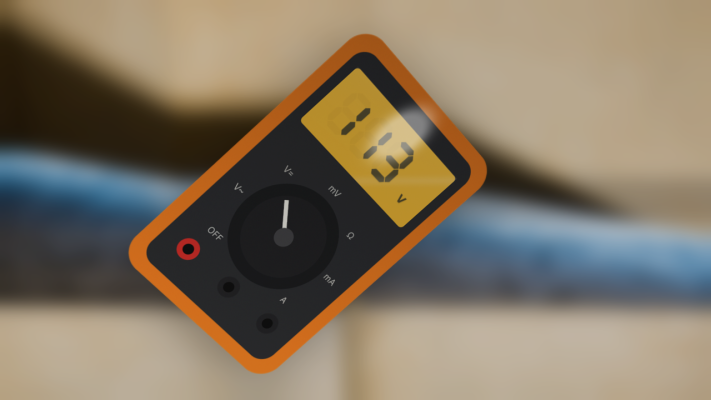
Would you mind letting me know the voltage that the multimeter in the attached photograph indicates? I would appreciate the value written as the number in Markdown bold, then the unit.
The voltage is **113** V
